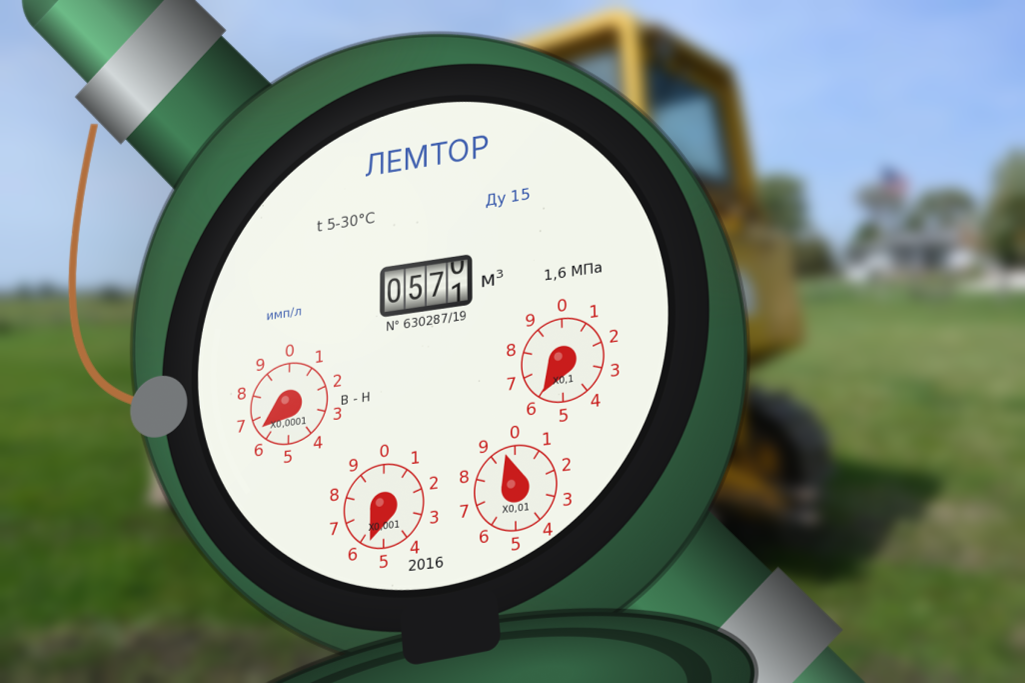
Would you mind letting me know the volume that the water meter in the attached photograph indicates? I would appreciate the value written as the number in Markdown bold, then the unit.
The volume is **570.5956** m³
